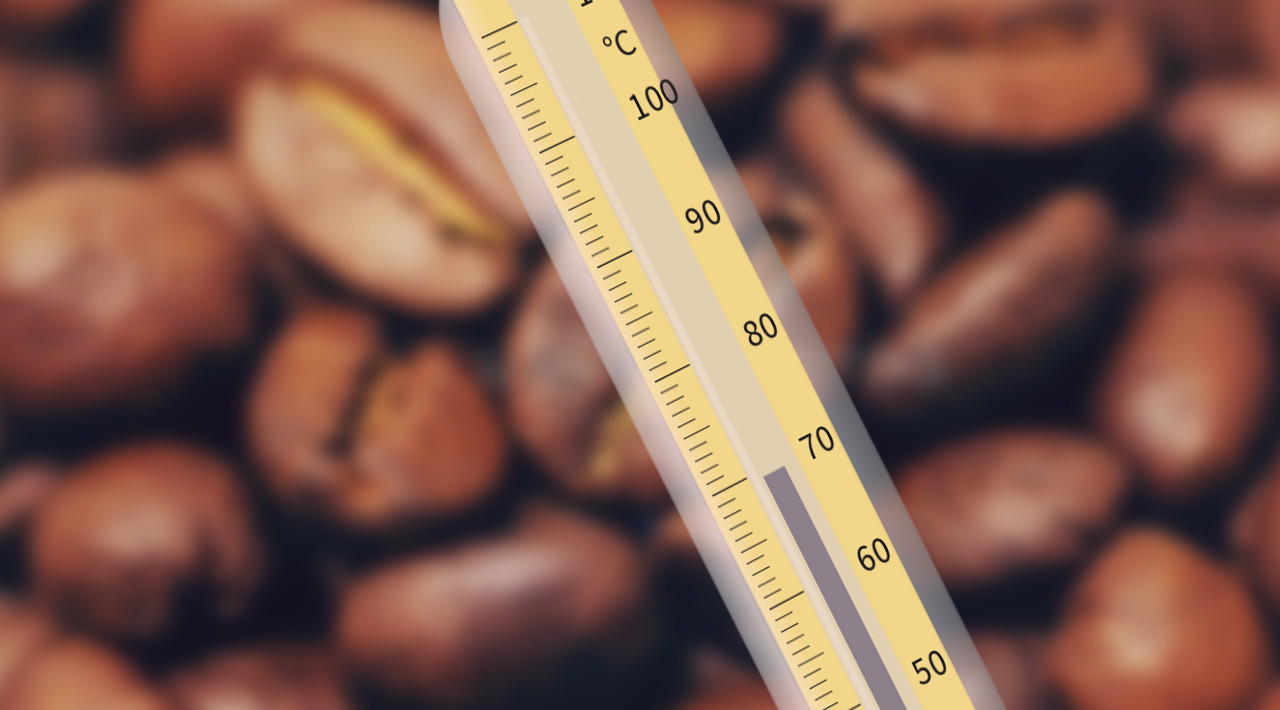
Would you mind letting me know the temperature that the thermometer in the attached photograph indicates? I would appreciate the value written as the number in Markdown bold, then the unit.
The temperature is **69.5** °C
